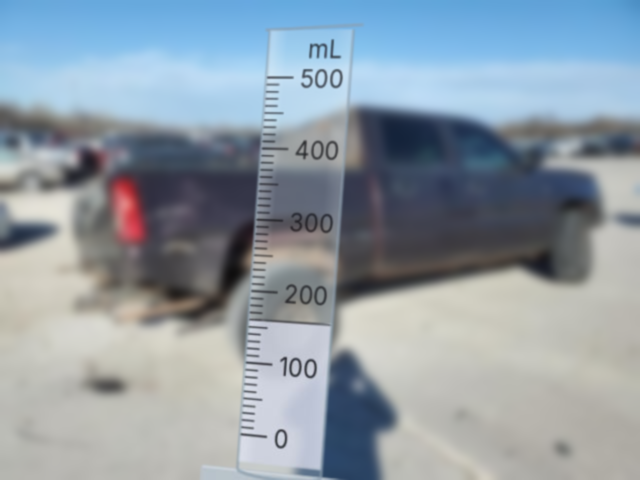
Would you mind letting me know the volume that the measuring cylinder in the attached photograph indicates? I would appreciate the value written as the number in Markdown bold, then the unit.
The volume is **160** mL
